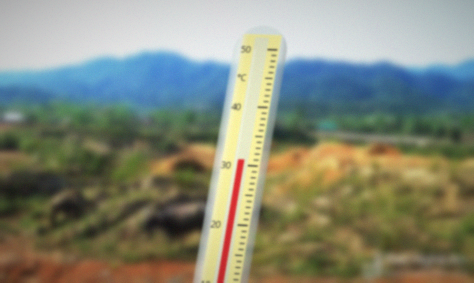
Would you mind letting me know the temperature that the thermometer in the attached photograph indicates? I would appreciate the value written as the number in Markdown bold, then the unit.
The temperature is **31** °C
